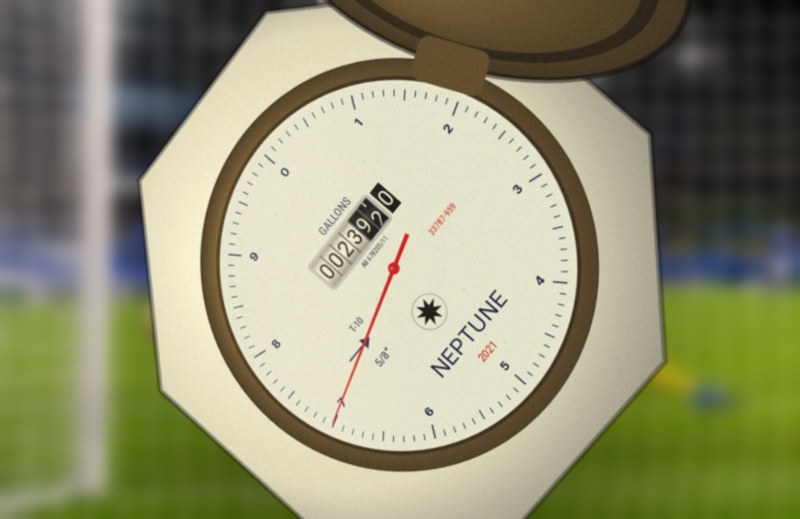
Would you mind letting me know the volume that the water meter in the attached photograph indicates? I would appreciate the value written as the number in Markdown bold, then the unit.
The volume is **23917.0** gal
